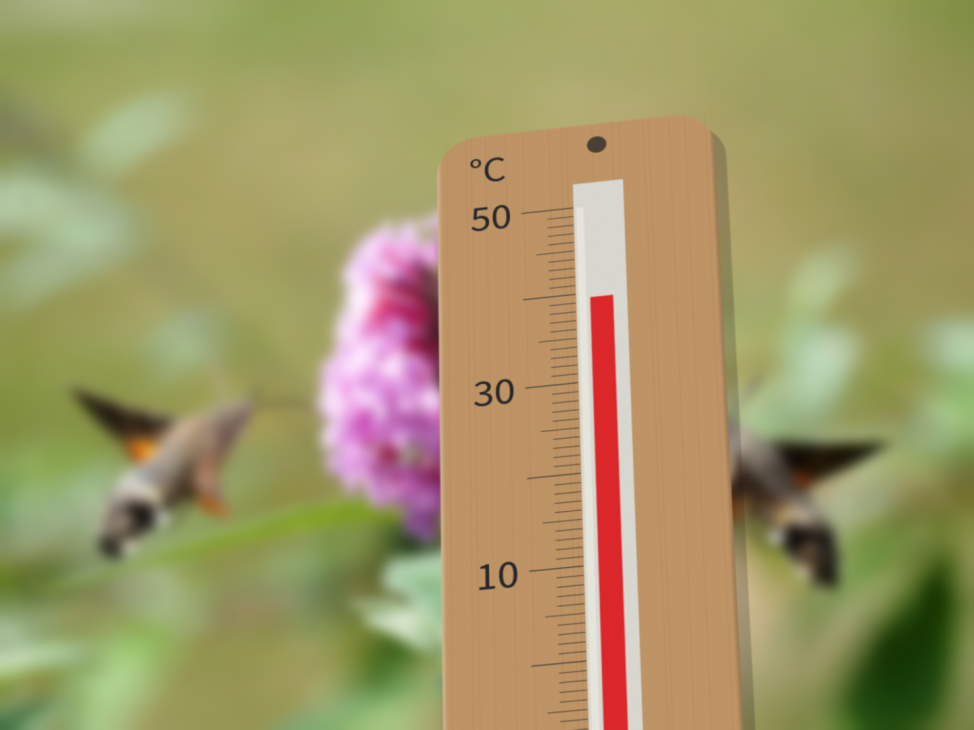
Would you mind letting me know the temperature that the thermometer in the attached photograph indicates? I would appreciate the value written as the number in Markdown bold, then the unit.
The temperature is **39.5** °C
